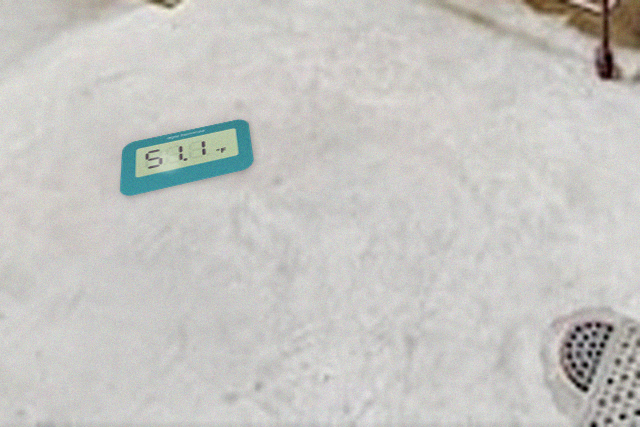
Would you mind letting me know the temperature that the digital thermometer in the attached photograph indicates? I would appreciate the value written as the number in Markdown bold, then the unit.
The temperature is **51.1** °F
